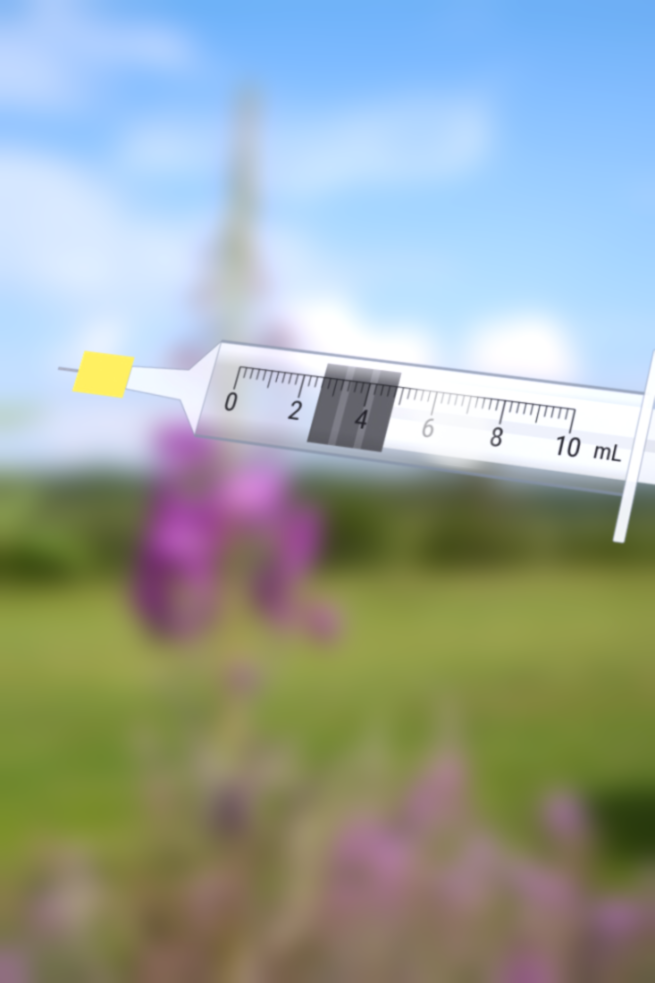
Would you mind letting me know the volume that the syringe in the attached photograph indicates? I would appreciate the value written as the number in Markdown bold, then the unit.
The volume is **2.6** mL
